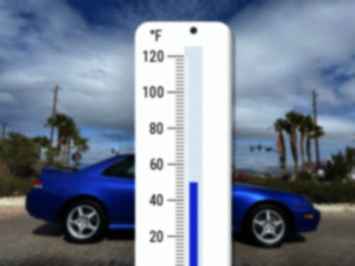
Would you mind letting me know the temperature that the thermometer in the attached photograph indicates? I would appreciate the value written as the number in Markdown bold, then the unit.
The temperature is **50** °F
